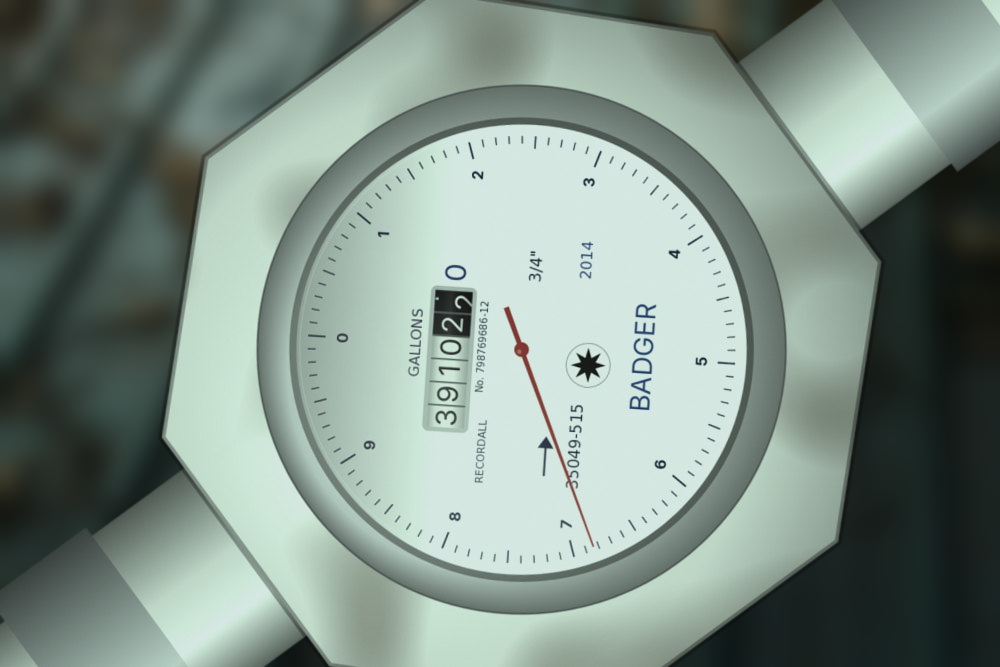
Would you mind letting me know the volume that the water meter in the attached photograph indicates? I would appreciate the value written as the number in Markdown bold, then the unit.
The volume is **3910216.8** gal
